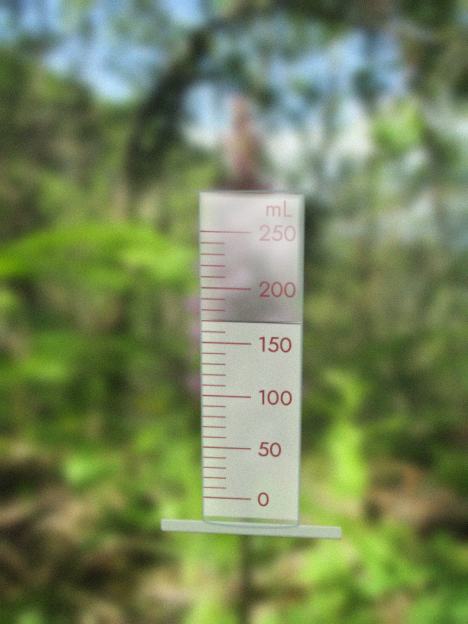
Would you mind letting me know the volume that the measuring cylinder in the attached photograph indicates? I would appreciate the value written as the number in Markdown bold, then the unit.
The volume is **170** mL
